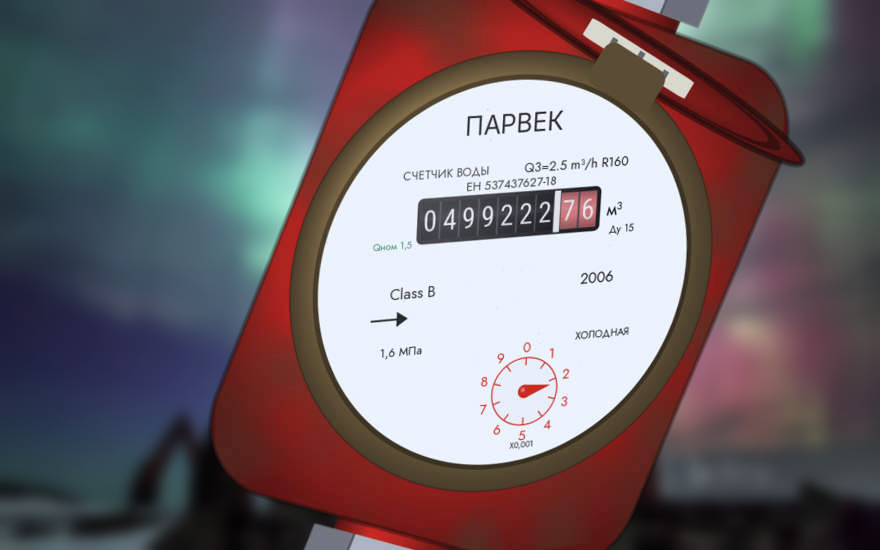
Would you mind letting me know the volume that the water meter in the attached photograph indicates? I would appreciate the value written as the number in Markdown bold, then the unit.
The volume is **499222.762** m³
